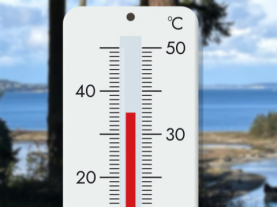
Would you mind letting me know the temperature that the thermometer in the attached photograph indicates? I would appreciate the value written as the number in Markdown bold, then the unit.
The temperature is **35** °C
